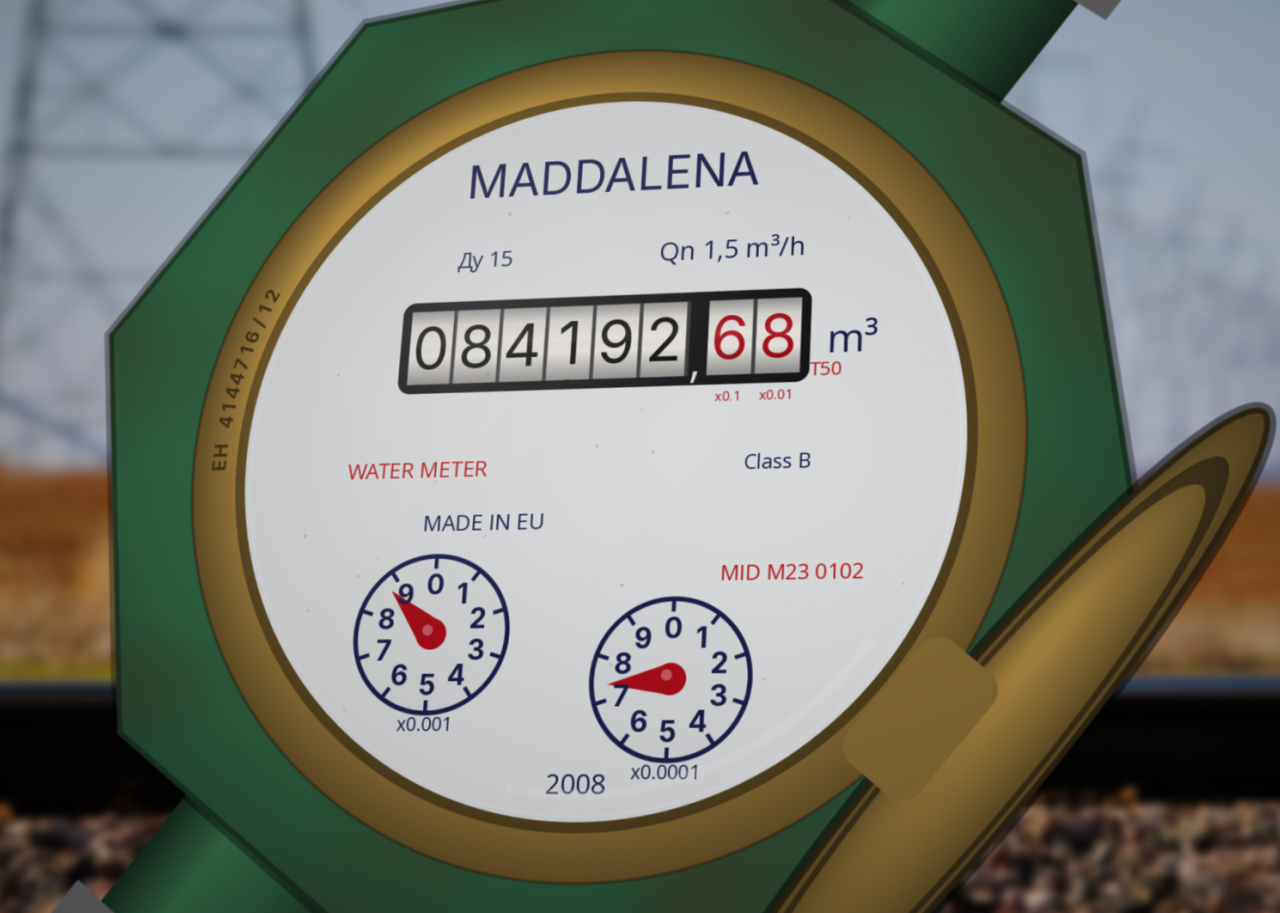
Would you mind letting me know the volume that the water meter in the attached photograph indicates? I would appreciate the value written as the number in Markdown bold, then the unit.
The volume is **84192.6887** m³
